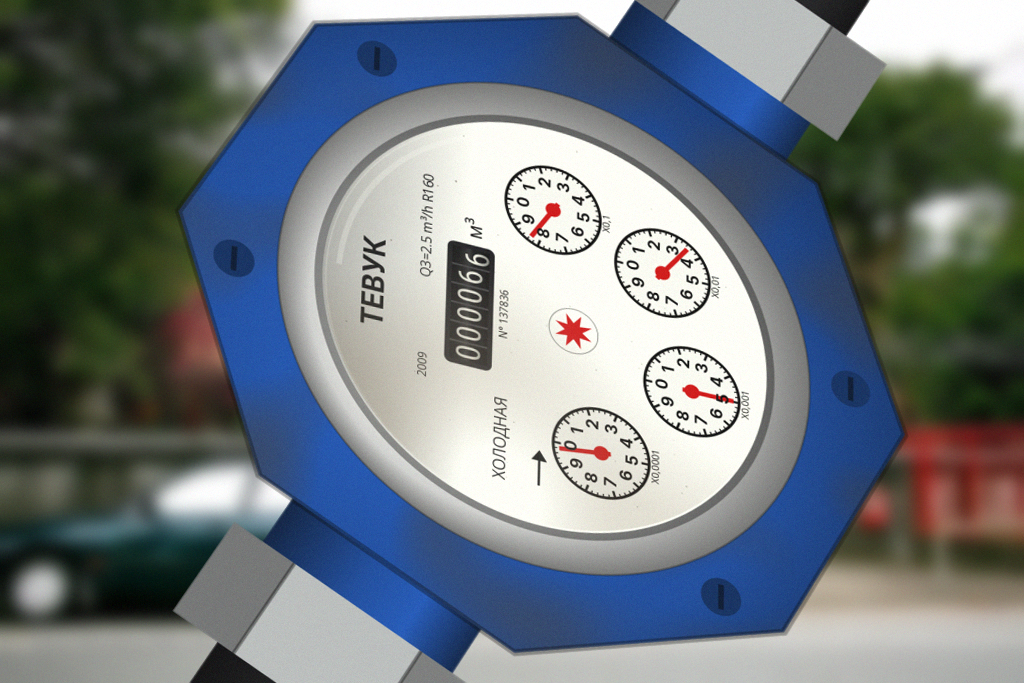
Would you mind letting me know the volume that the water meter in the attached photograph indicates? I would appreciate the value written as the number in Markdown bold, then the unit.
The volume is **65.8349** m³
